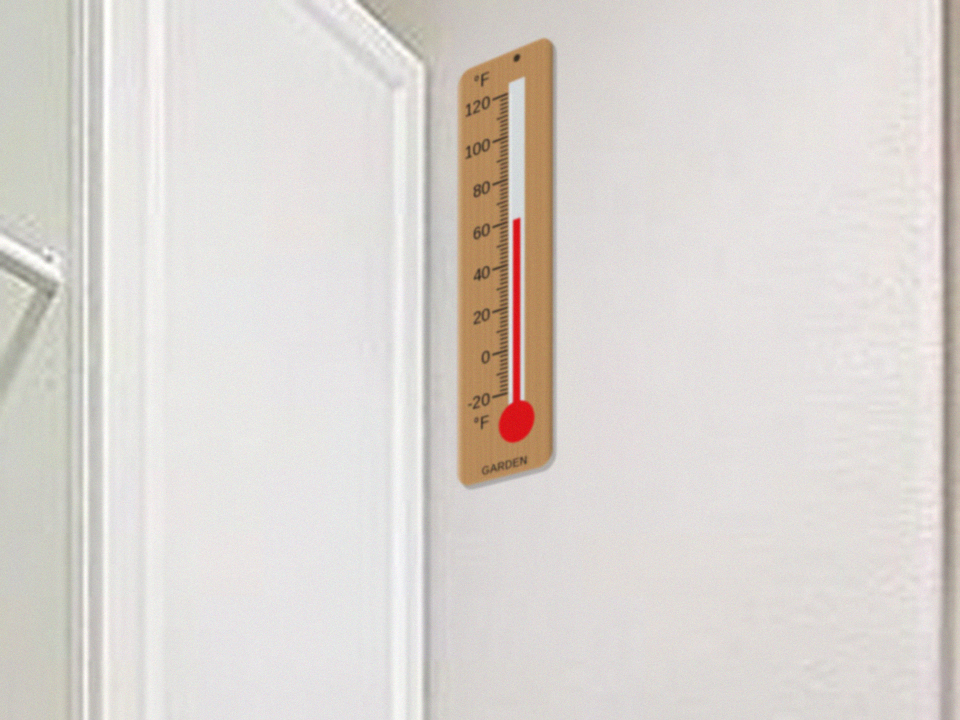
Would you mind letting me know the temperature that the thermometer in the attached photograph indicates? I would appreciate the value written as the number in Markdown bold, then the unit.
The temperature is **60** °F
